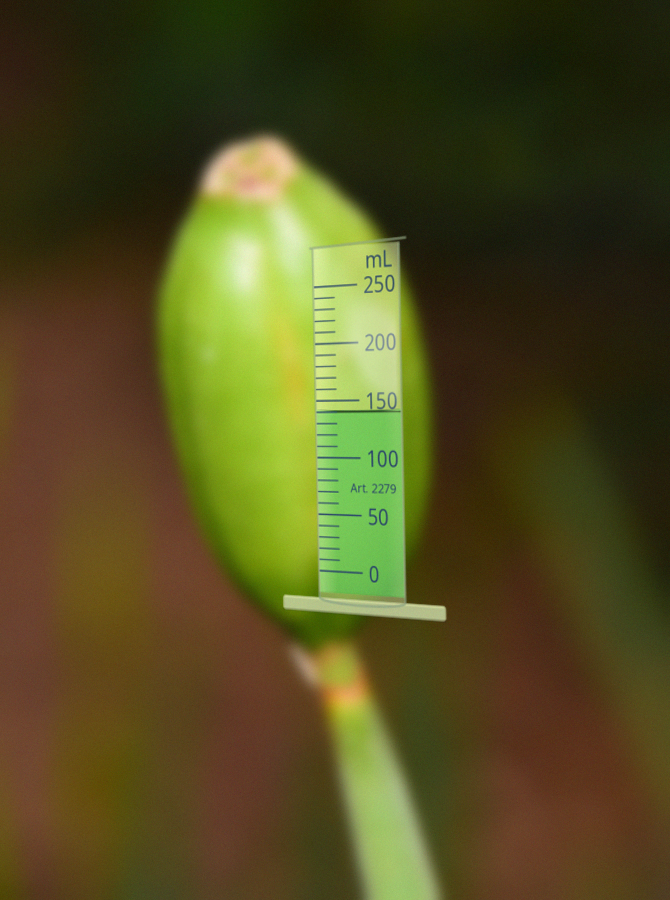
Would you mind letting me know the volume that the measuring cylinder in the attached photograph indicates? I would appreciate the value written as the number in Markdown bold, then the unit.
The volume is **140** mL
